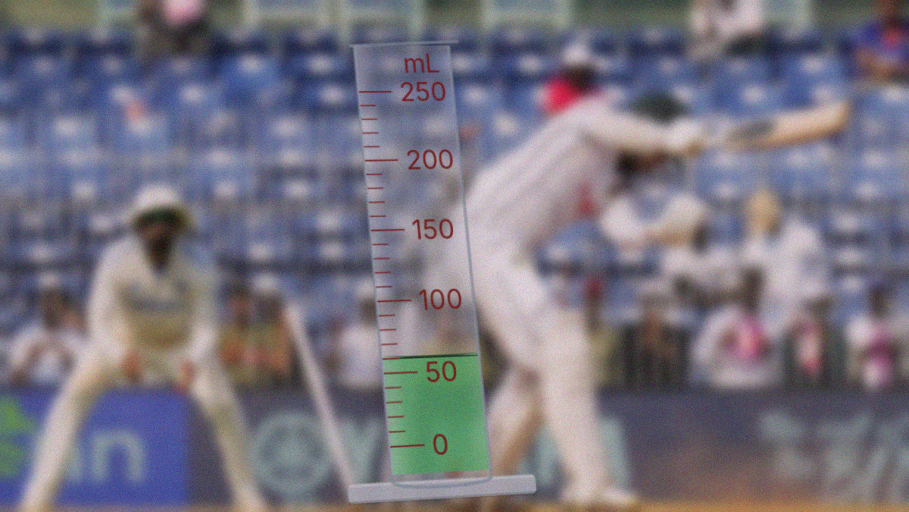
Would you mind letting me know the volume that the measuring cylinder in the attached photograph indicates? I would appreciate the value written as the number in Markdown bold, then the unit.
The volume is **60** mL
